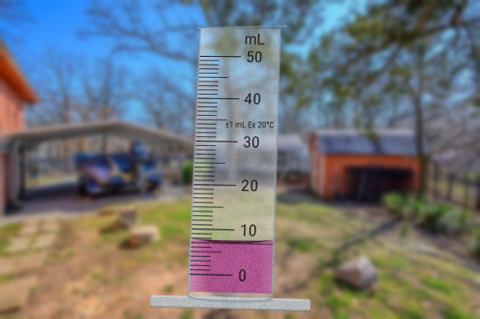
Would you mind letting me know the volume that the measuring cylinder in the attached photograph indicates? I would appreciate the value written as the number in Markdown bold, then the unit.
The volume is **7** mL
